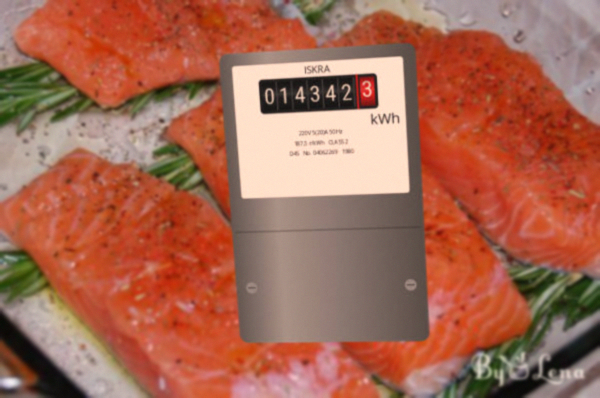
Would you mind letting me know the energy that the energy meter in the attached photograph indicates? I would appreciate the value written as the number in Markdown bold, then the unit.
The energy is **14342.3** kWh
